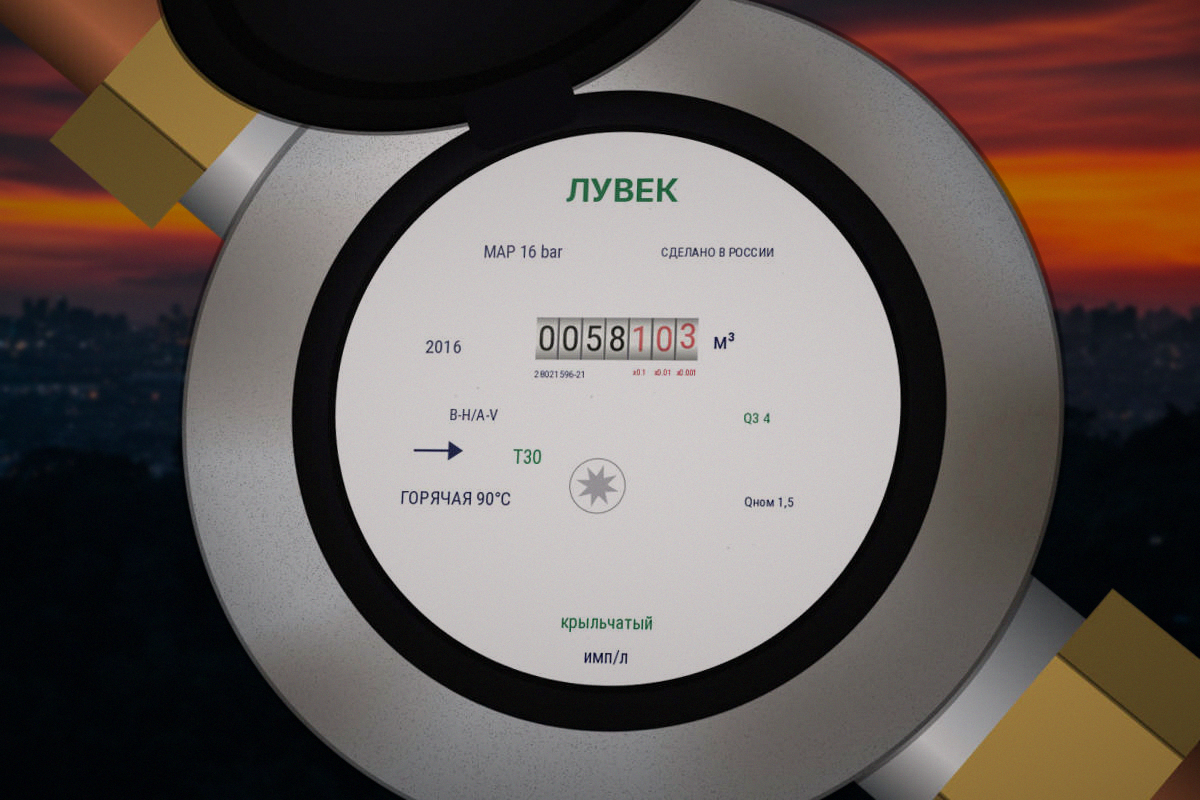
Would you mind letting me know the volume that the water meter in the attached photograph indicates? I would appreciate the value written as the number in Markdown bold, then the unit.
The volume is **58.103** m³
